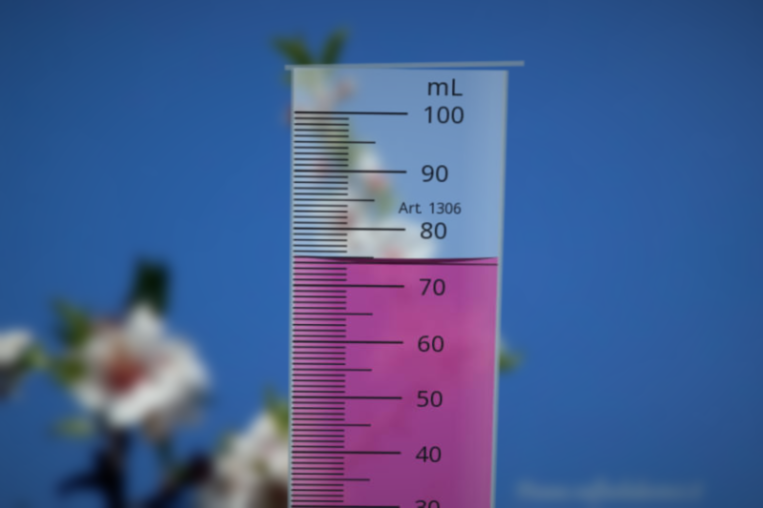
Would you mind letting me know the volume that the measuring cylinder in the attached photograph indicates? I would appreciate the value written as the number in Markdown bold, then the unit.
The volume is **74** mL
